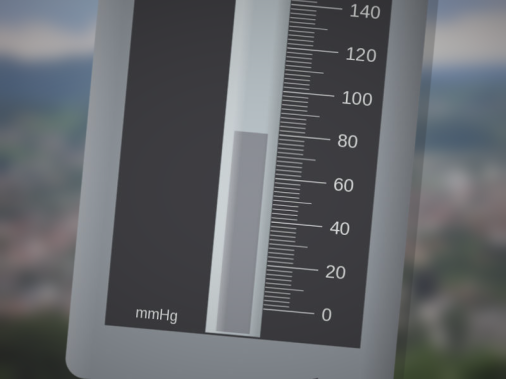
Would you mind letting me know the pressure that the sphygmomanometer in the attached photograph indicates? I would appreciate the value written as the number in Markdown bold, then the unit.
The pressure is **80** mmHg
